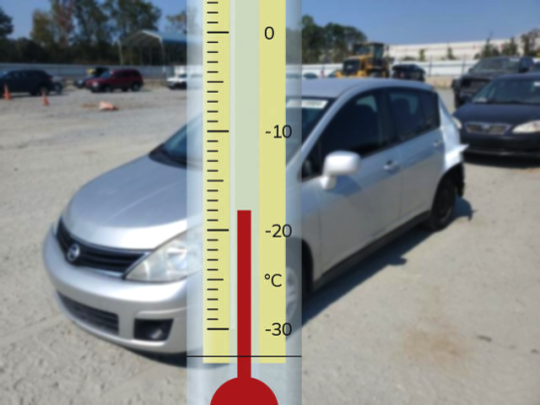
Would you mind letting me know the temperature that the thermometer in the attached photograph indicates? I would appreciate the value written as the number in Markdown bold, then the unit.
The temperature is **-18** °C
